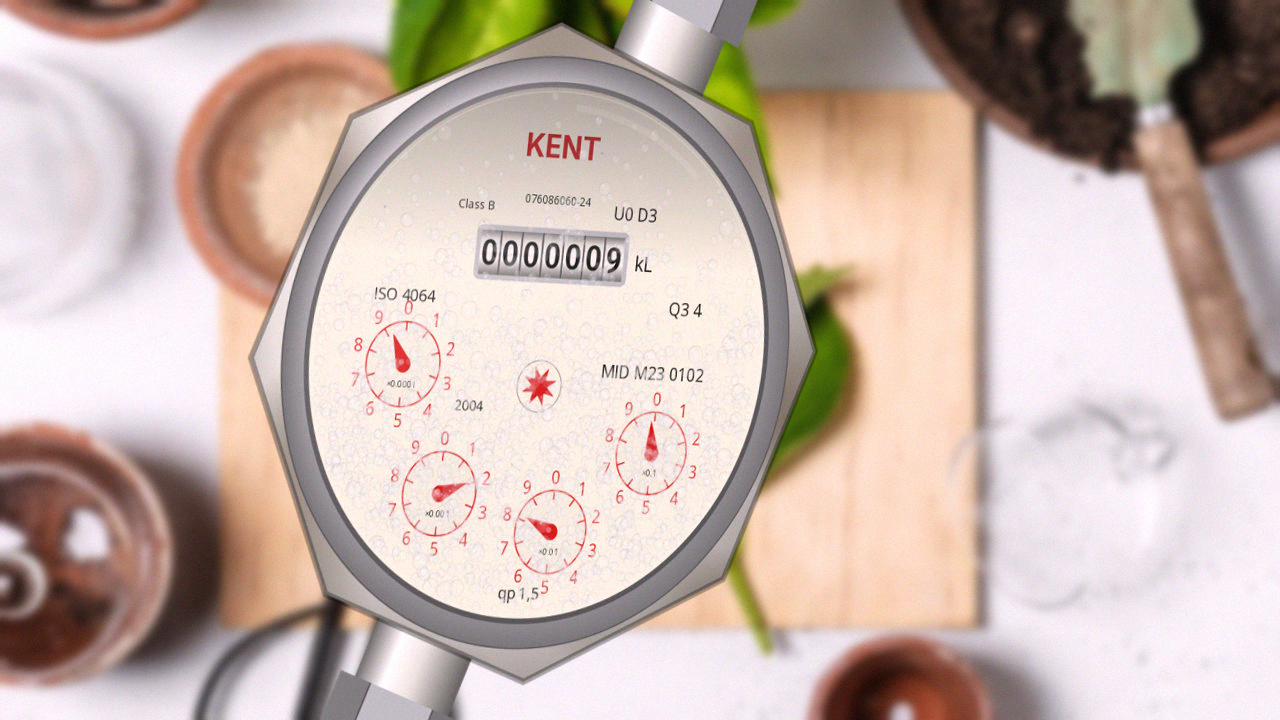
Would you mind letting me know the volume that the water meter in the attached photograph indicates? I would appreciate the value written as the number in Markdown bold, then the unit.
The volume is **8.9819** kL
